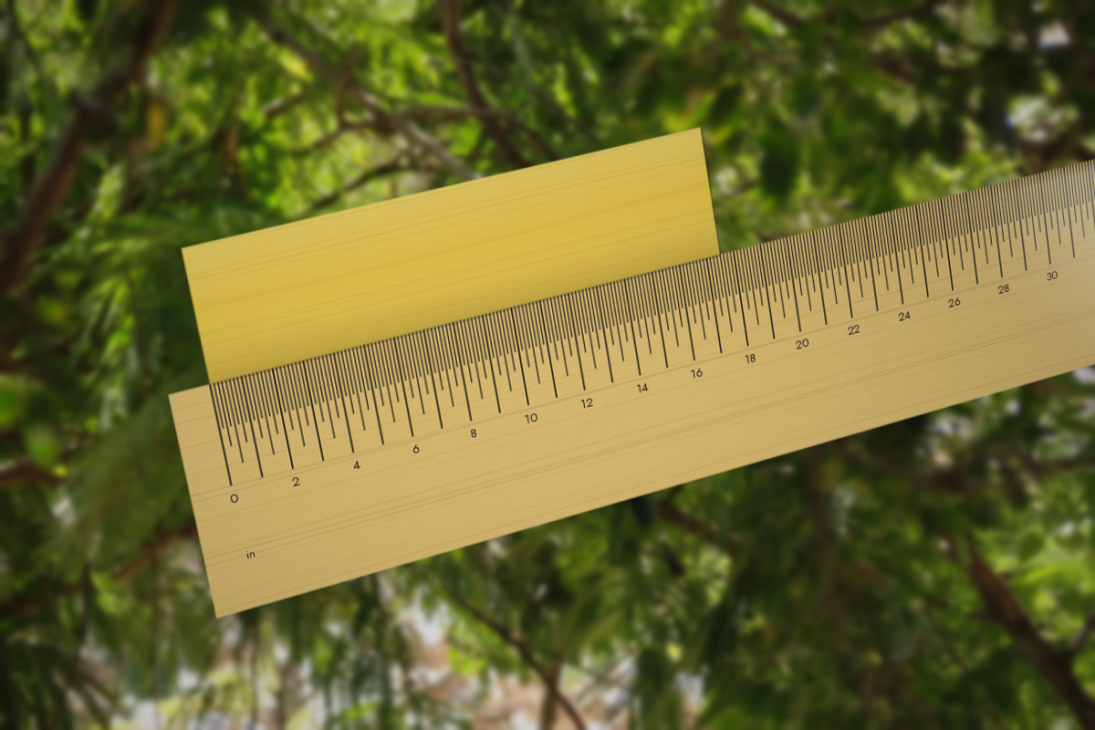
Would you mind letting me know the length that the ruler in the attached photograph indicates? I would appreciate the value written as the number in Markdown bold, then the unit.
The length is **17.5** in
